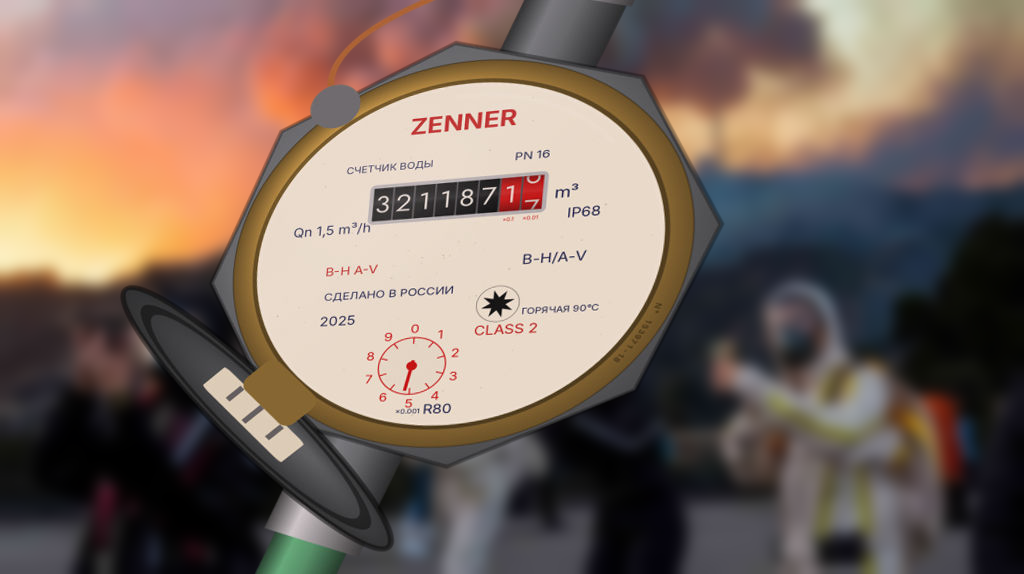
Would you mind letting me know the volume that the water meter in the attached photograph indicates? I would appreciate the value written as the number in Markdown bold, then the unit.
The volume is **321187.165** m³
